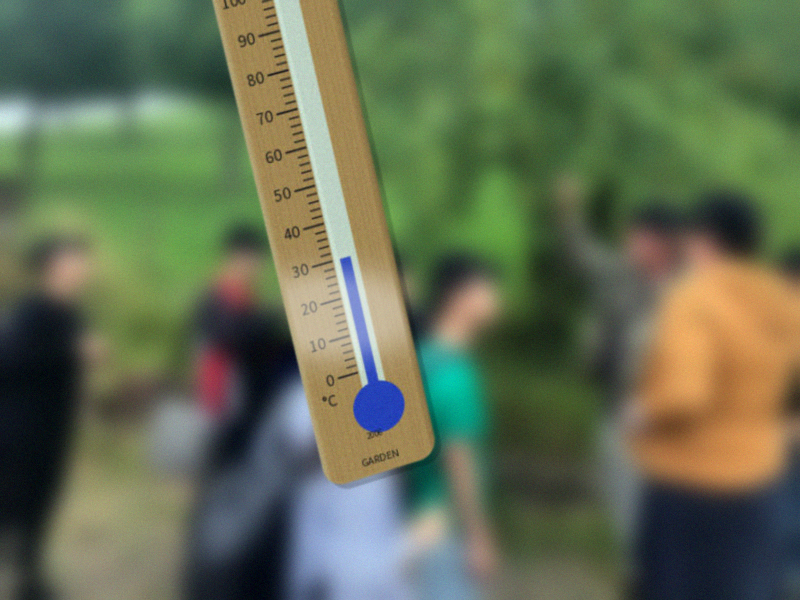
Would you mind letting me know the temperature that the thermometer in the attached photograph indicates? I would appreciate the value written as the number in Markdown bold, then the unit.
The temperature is **30** °C
